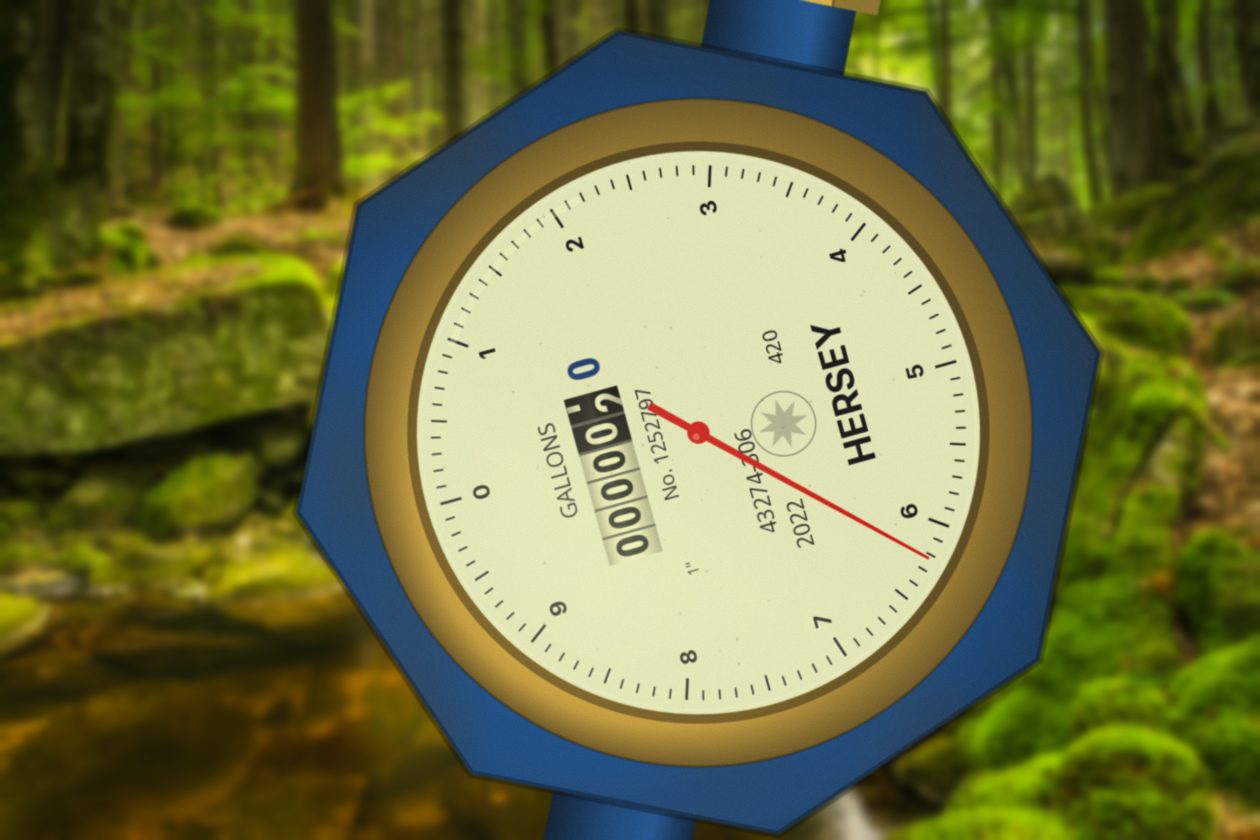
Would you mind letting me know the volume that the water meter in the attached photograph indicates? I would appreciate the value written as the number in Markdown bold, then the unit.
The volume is **16.2** gal
